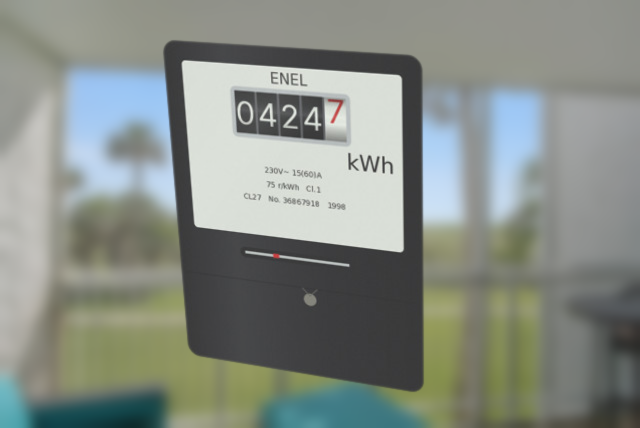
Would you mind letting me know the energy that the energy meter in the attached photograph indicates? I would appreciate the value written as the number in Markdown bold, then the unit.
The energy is **424.7** kWh
